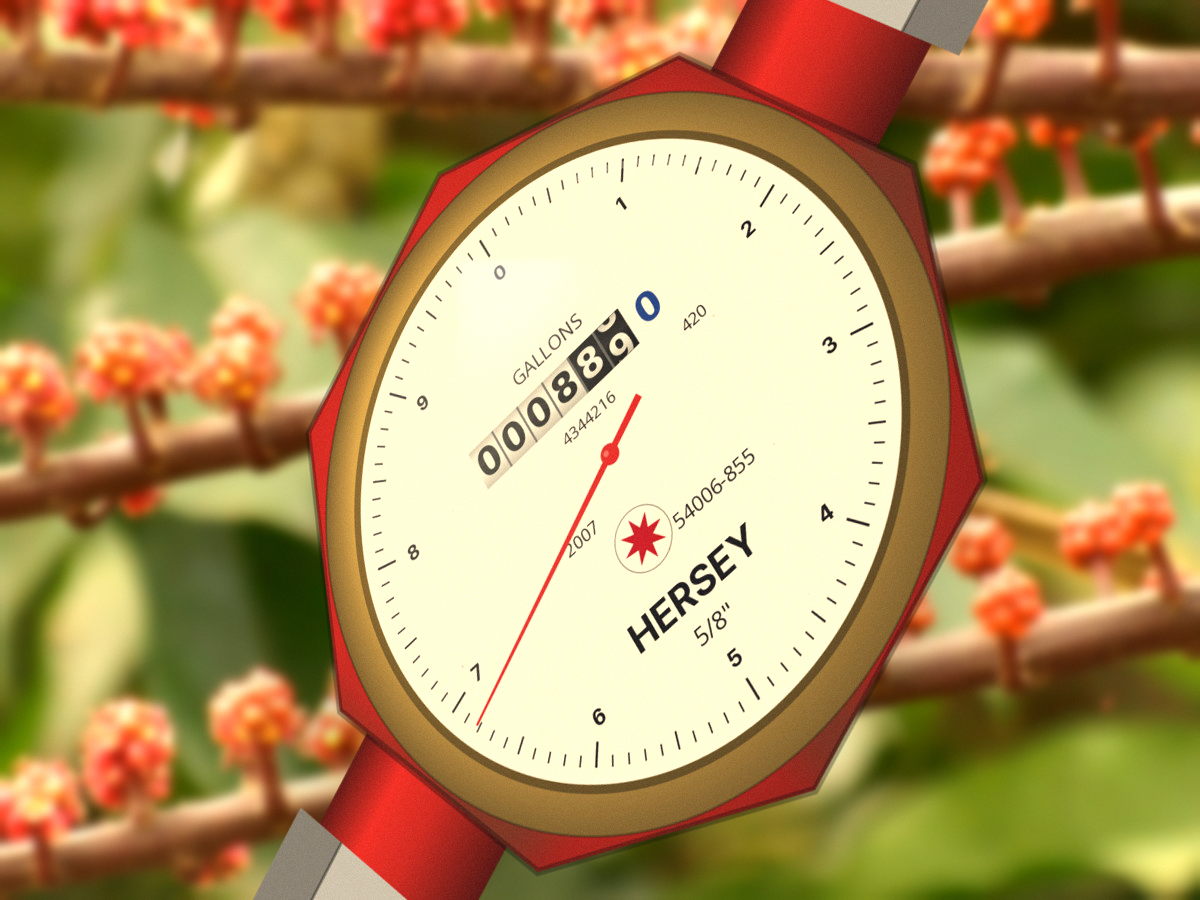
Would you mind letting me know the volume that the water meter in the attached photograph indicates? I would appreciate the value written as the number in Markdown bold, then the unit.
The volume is **8886.8** gal
